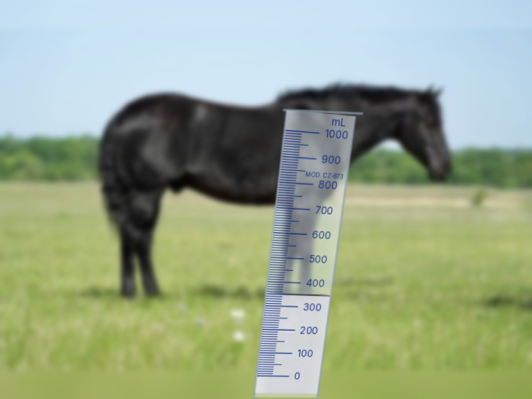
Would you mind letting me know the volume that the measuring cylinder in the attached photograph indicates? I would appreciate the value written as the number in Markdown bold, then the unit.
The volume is **350** mL
